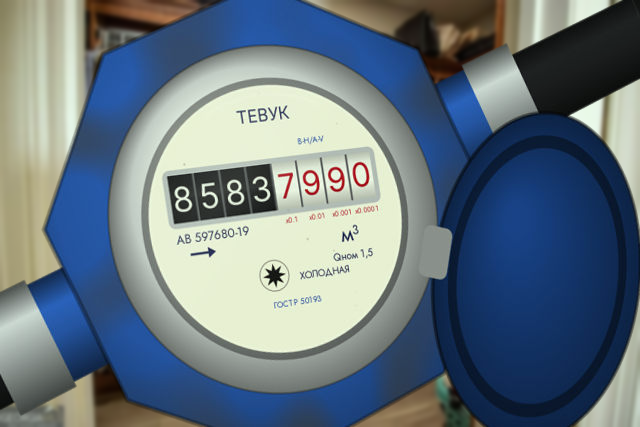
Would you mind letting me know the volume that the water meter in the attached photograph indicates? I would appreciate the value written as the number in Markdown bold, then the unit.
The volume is **8583.7990** m³
